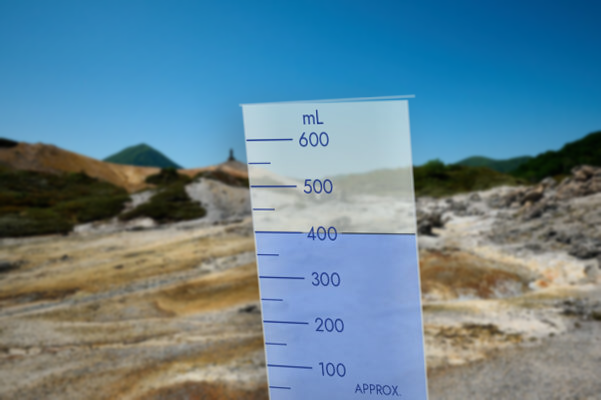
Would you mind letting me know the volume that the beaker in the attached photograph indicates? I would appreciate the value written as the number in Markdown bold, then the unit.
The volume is **400** mL
